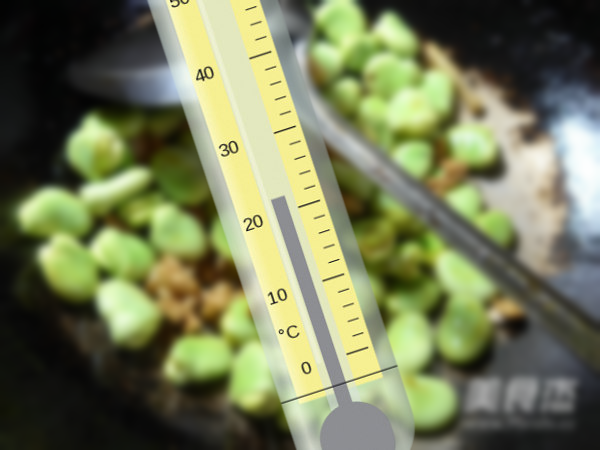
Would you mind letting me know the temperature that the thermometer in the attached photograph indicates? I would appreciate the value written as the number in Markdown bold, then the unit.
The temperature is **22** °C
